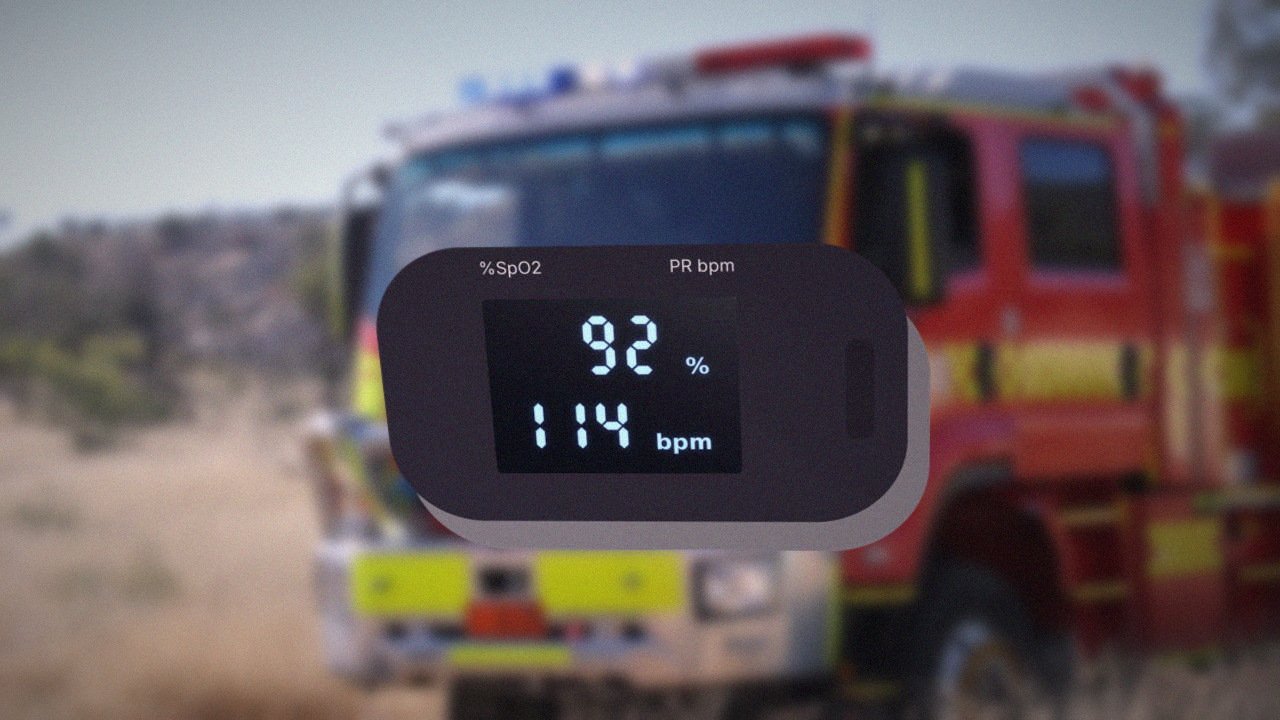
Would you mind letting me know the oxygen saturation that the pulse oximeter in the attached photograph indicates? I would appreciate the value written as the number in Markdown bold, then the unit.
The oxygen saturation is **92** %
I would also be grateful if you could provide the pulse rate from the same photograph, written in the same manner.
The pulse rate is **114** bpm
